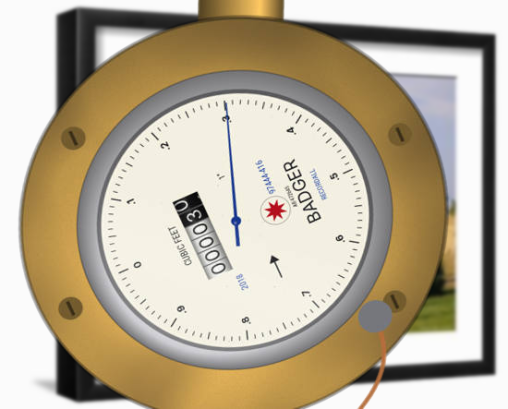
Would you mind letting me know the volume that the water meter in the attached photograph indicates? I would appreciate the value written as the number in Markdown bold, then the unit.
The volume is **30.30** ft³
